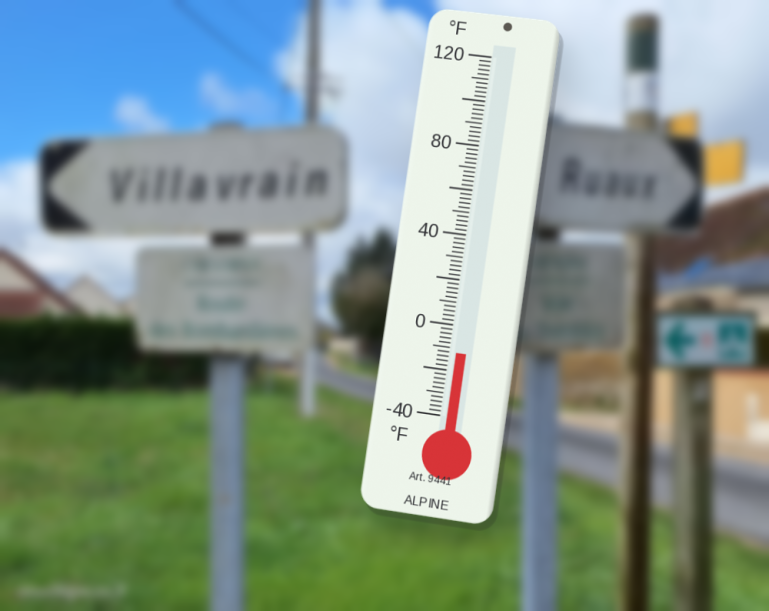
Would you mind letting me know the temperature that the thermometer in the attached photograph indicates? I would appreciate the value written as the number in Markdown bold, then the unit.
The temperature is **-12** °F
